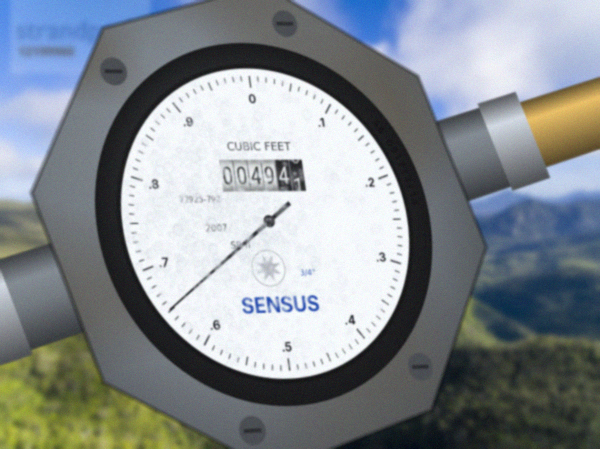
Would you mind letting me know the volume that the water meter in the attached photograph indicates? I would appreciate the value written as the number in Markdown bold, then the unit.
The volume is **4940.65** ft³
